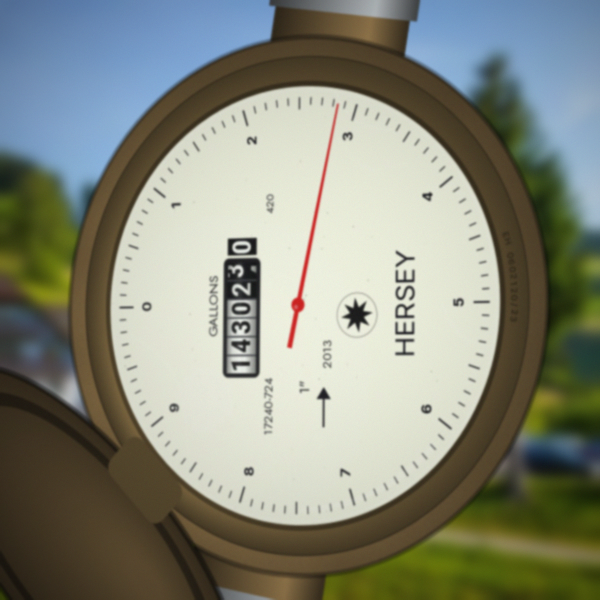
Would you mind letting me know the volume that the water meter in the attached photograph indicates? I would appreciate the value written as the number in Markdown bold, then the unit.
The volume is **1430232.8** gal
